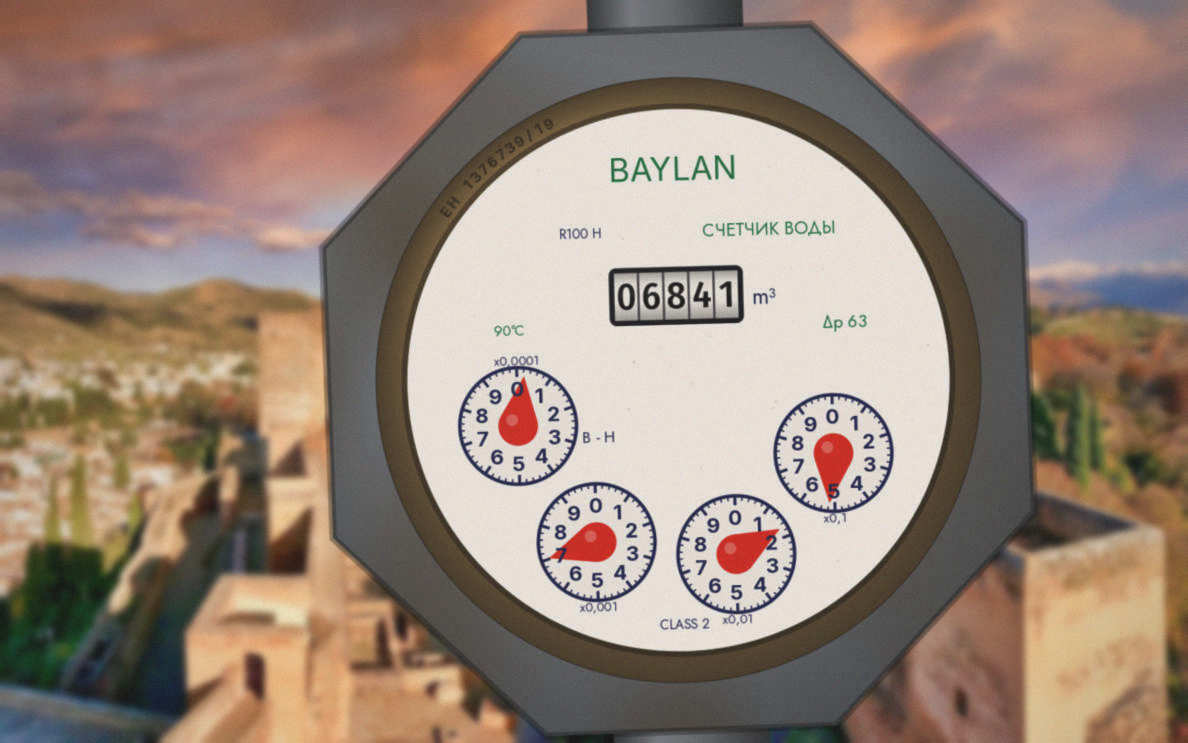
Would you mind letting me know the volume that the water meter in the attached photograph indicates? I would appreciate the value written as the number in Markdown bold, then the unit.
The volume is **6841.5170** m³
